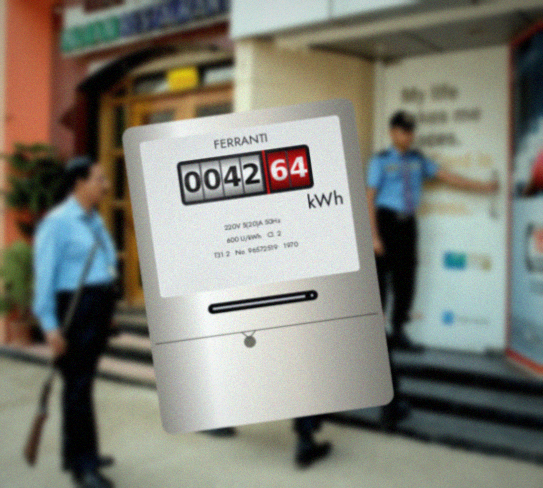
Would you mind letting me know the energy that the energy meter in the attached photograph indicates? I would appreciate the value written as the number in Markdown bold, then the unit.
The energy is **42.64** kWh
